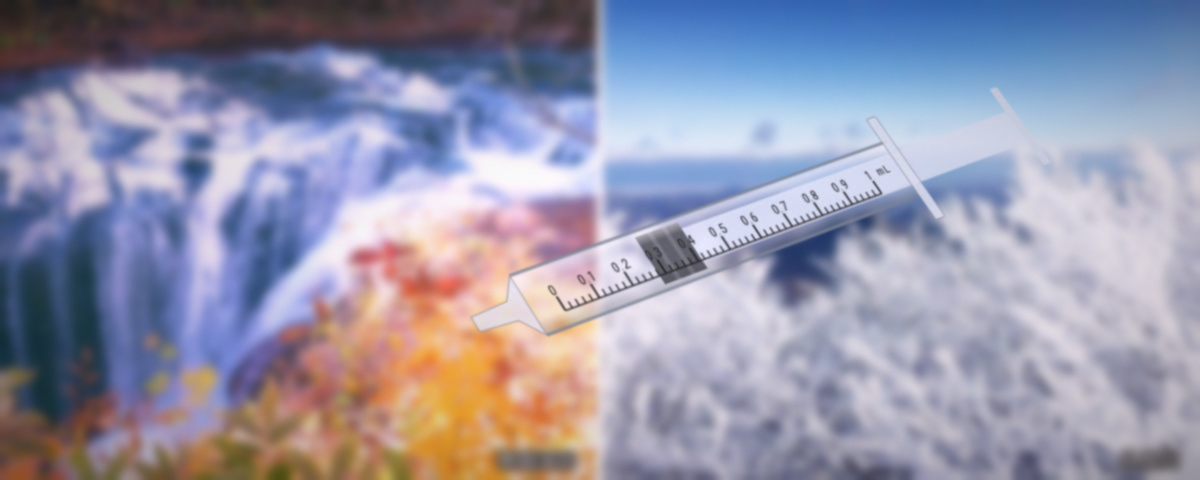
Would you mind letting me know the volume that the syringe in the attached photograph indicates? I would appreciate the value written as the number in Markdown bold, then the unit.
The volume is **0.28** mL
